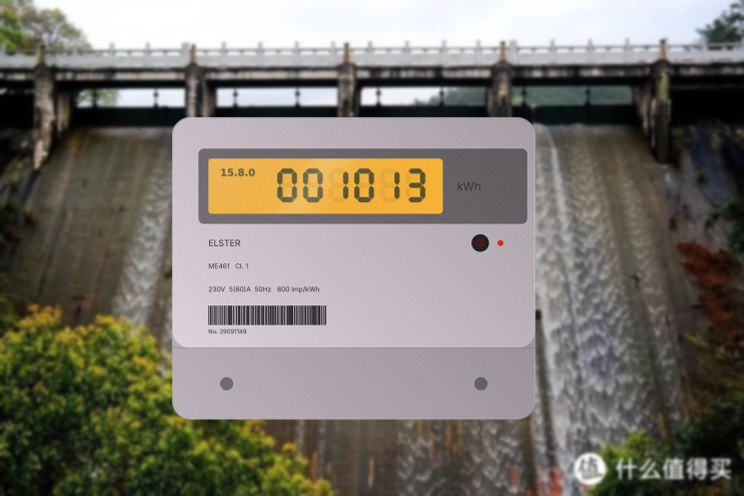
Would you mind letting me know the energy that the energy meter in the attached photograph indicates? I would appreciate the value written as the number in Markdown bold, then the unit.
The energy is **1013** kWh
